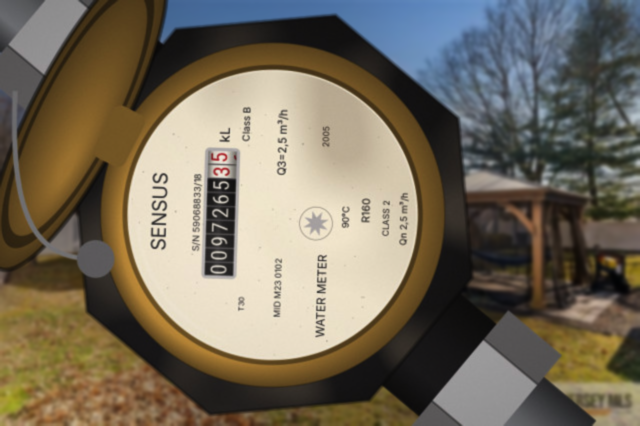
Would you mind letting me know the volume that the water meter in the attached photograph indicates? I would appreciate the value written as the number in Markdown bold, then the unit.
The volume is **97265.35** kL
